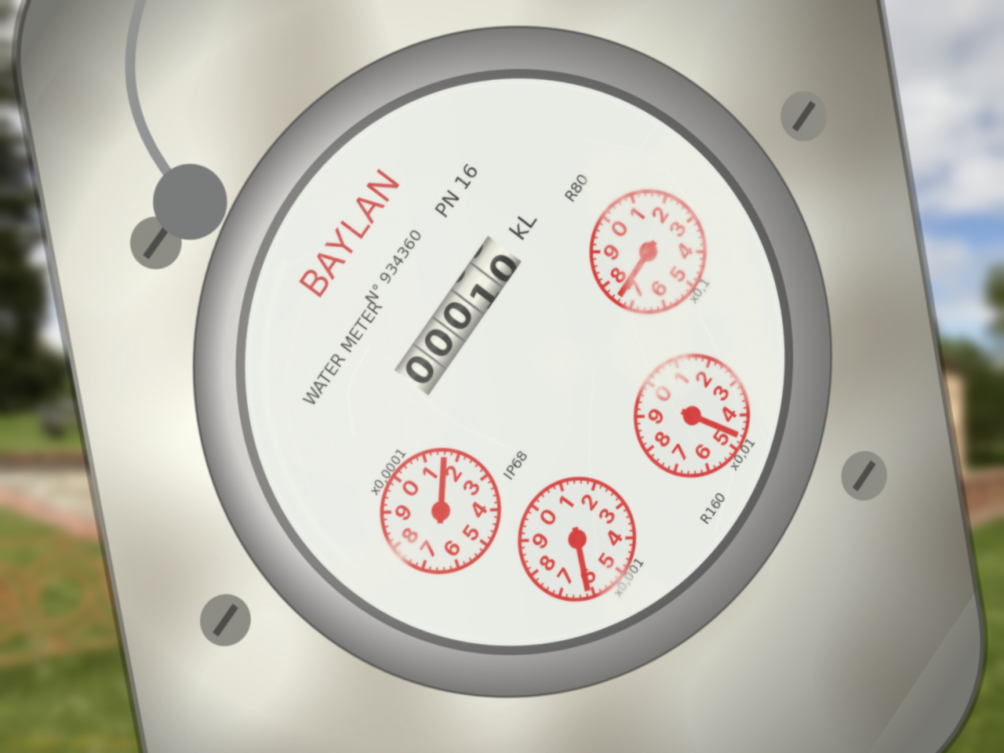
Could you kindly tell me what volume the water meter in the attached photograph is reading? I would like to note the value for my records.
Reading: 9.7461 kL
